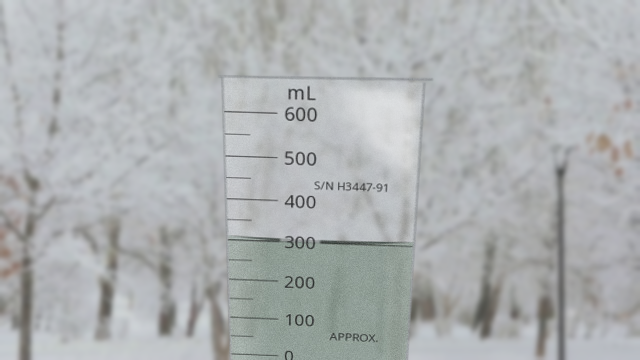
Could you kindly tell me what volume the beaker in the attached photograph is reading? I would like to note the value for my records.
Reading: 300 mL
